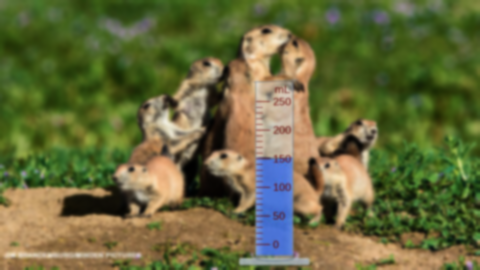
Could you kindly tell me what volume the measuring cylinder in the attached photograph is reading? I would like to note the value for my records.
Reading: 150 mL
